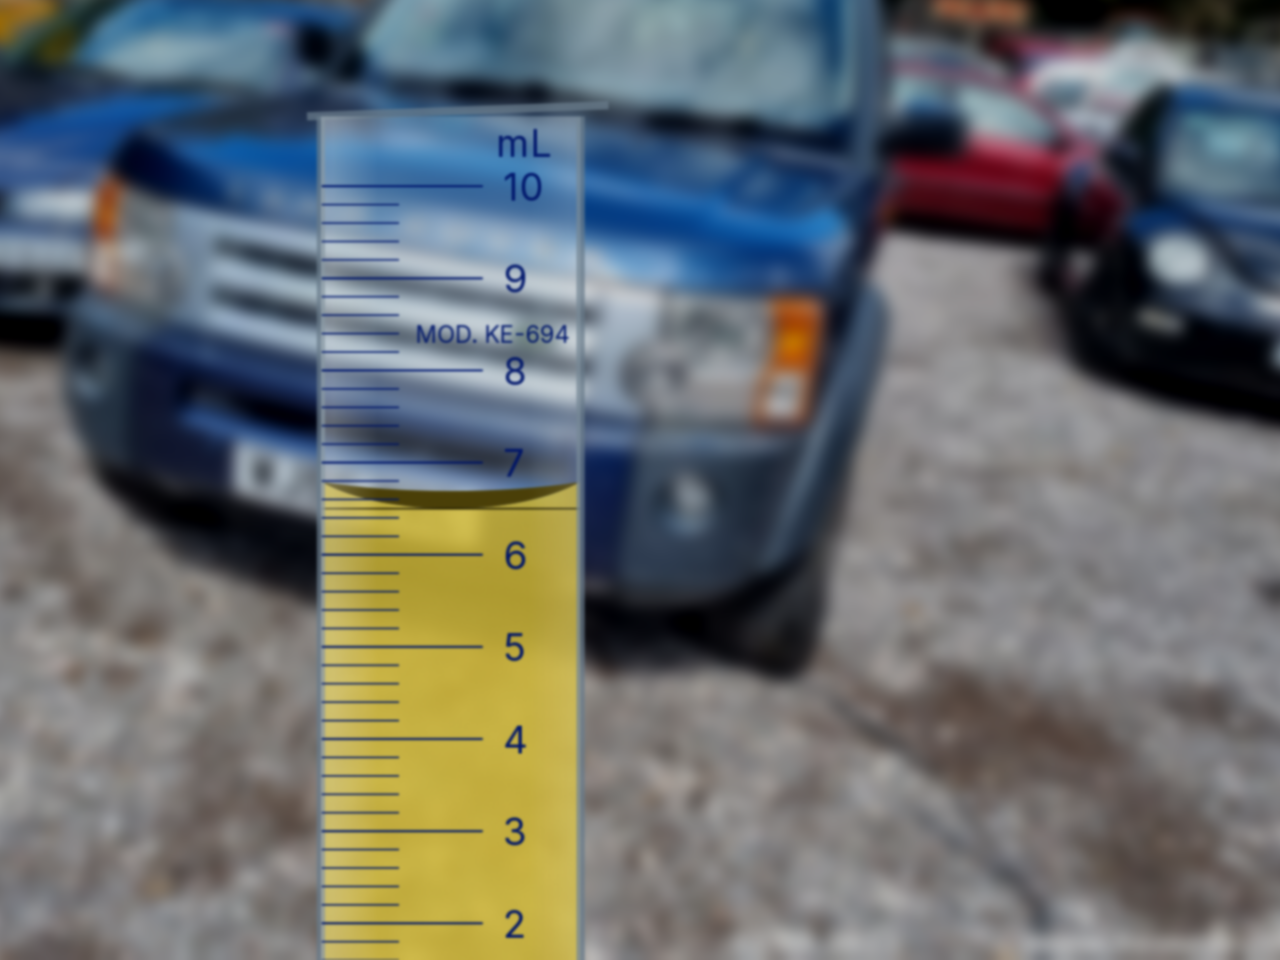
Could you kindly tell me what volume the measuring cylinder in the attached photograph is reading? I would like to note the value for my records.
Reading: 6.5 mL
